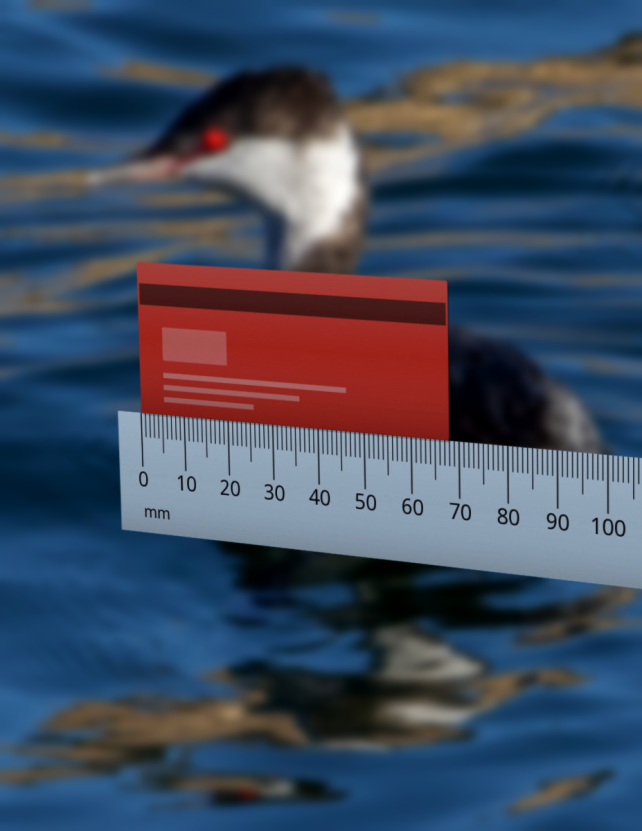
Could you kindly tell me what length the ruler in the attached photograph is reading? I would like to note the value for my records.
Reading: 68 mm
